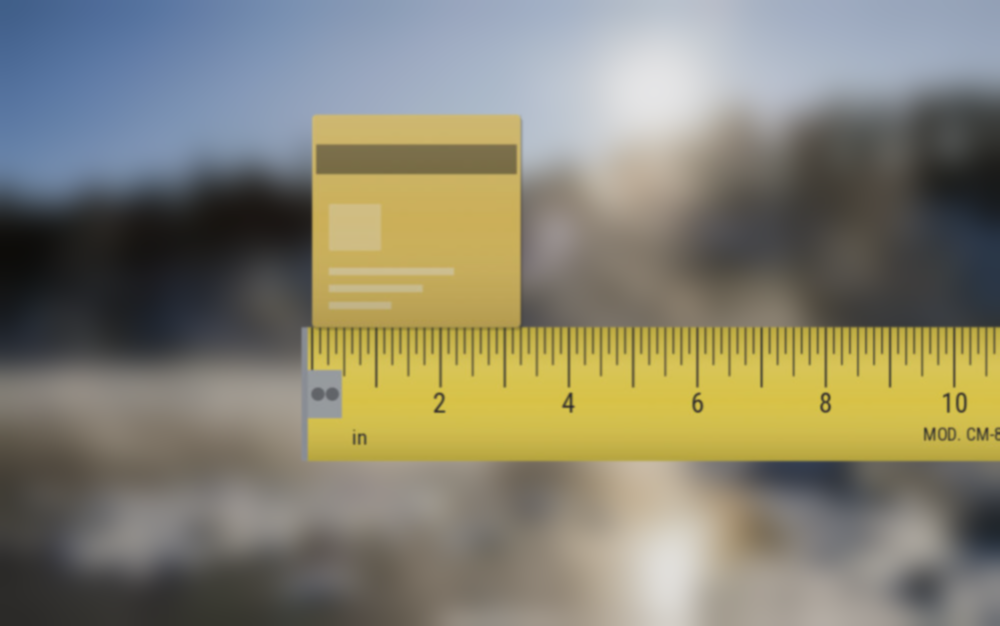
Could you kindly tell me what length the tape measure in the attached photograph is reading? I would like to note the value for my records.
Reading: 3.25 in
